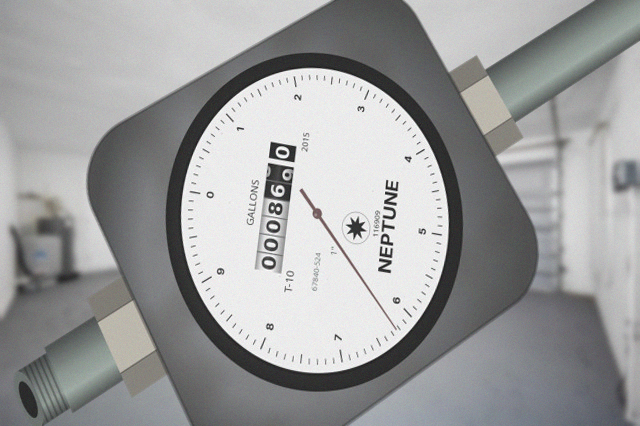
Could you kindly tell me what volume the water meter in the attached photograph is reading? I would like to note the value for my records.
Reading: 8686.2 gal
